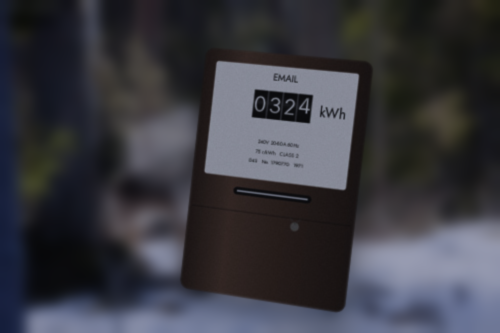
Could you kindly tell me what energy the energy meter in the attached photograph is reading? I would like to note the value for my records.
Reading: 324 kWh
